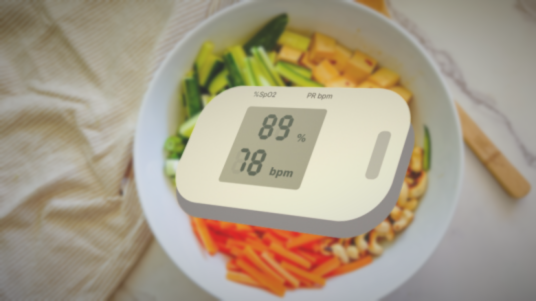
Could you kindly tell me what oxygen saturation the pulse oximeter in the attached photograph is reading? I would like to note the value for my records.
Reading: 89 %
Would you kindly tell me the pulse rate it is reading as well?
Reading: 78 bpm
